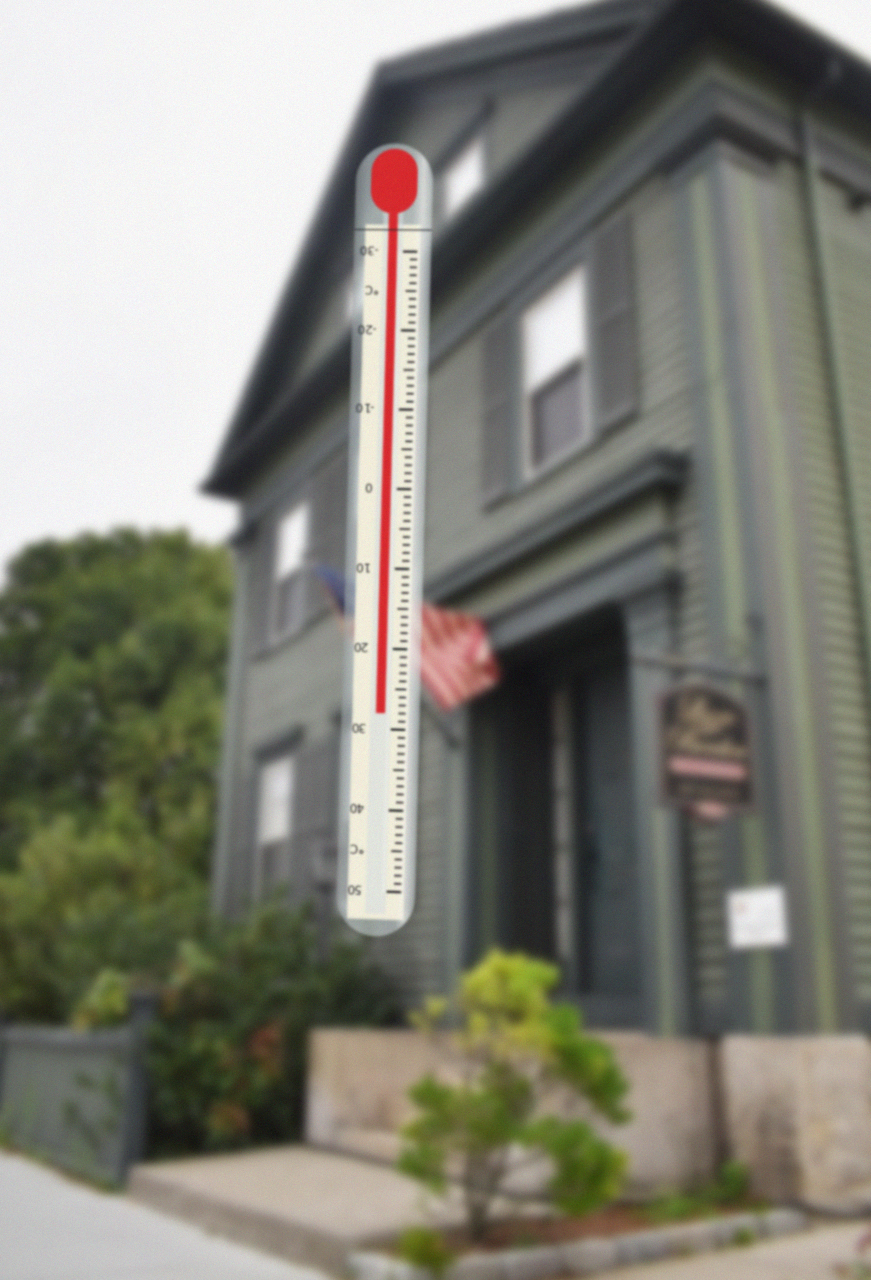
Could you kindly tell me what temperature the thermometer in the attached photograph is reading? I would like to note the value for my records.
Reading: 28 °C
